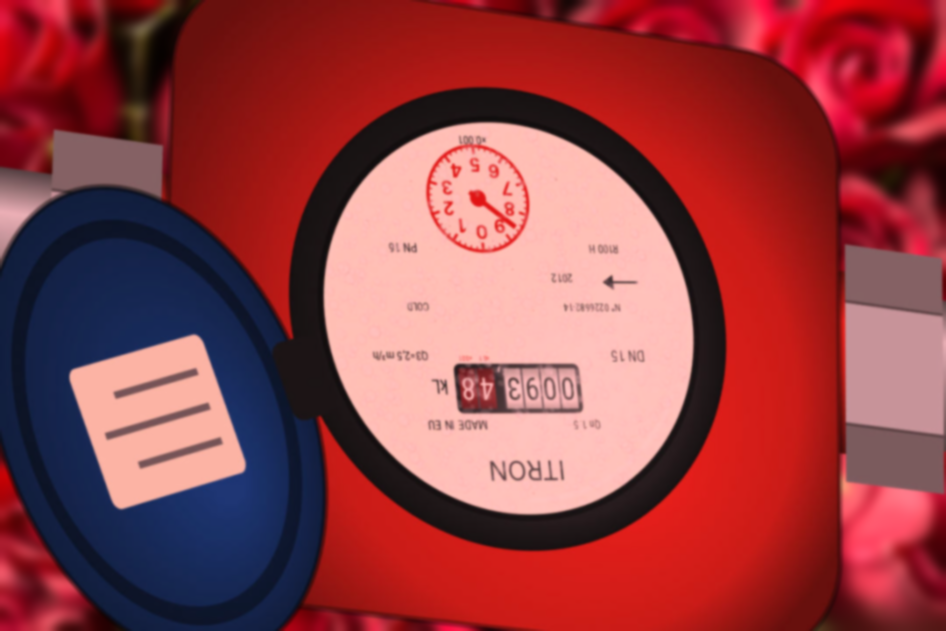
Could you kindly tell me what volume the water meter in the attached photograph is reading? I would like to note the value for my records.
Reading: 93.488 kL
